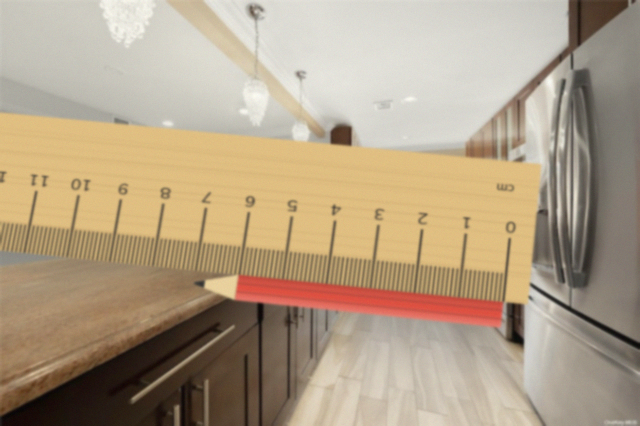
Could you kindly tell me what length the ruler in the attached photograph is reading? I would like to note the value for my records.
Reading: 7 cm
